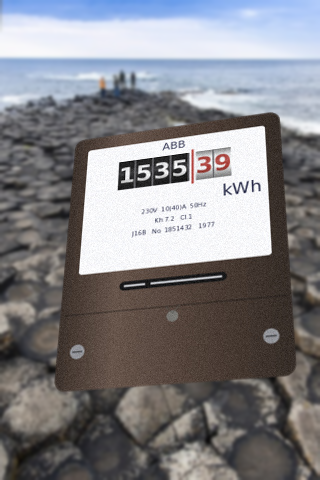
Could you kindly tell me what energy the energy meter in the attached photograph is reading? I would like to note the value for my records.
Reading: 1535.39 kWh
